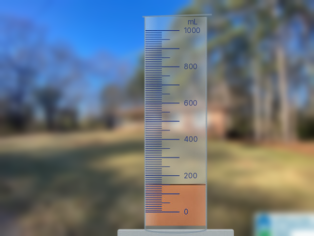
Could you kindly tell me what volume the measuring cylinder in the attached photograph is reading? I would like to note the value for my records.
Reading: 150 mL
